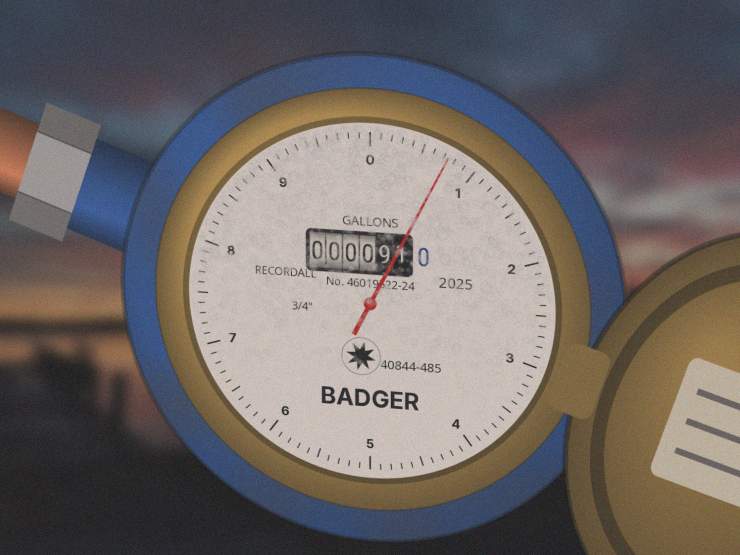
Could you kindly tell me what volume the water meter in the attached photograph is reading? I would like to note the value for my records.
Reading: 910.7 gal
